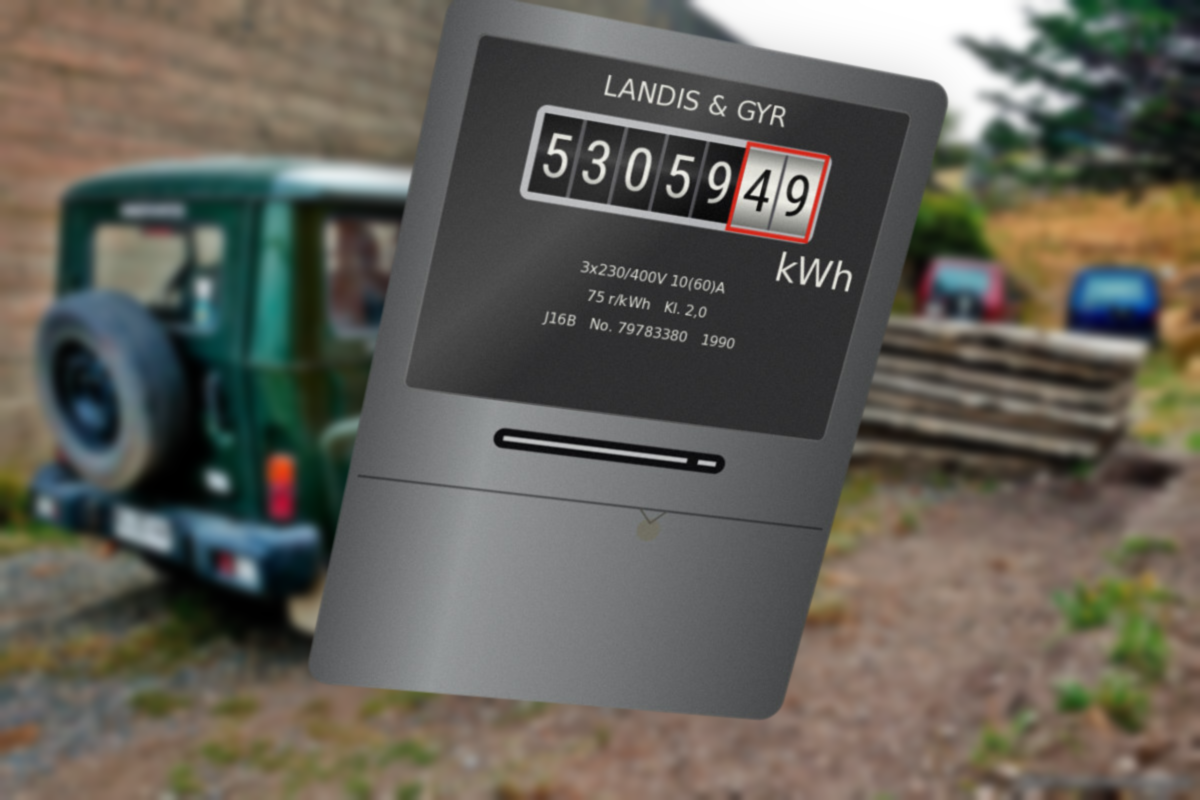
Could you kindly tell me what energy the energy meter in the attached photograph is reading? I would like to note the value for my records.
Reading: 53059.49 kWh
